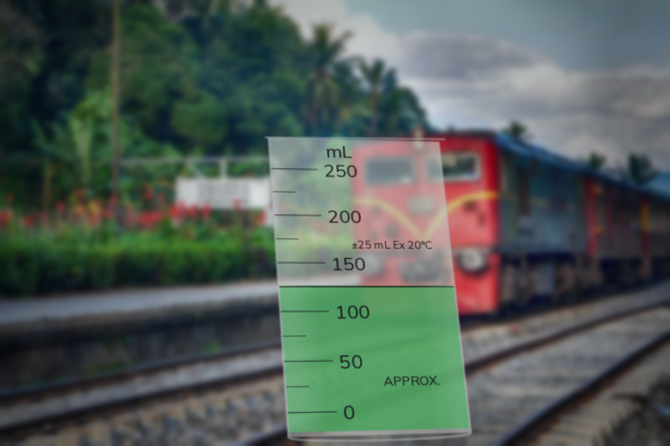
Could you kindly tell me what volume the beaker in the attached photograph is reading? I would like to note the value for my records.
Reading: 125 mL
